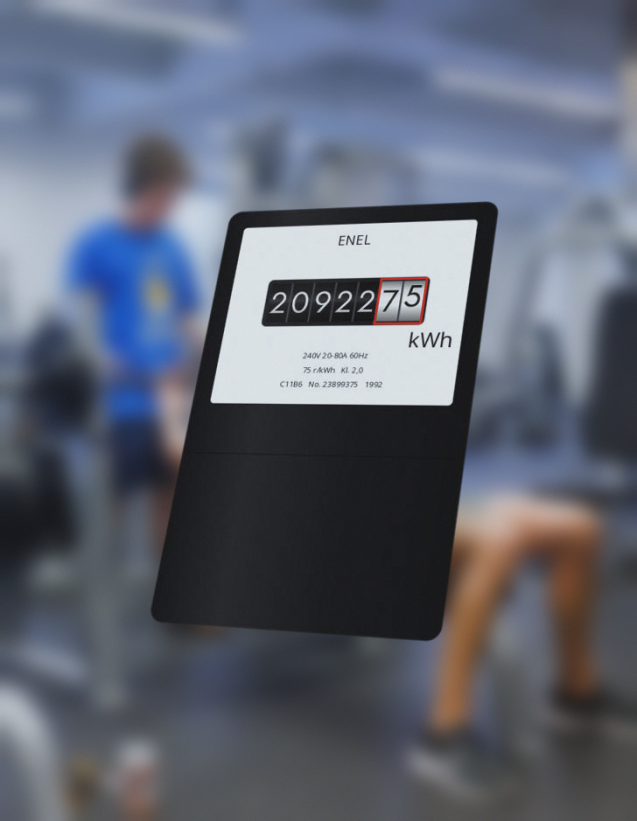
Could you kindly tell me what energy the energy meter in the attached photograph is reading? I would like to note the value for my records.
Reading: 20922.75 kWh
